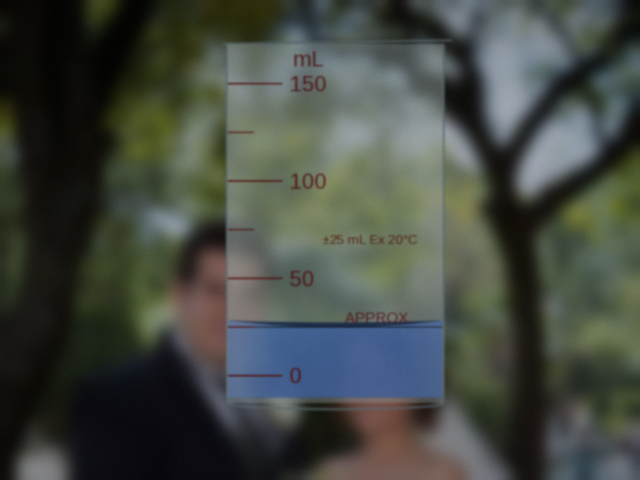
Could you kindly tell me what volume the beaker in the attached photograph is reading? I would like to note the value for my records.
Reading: 25 mL
